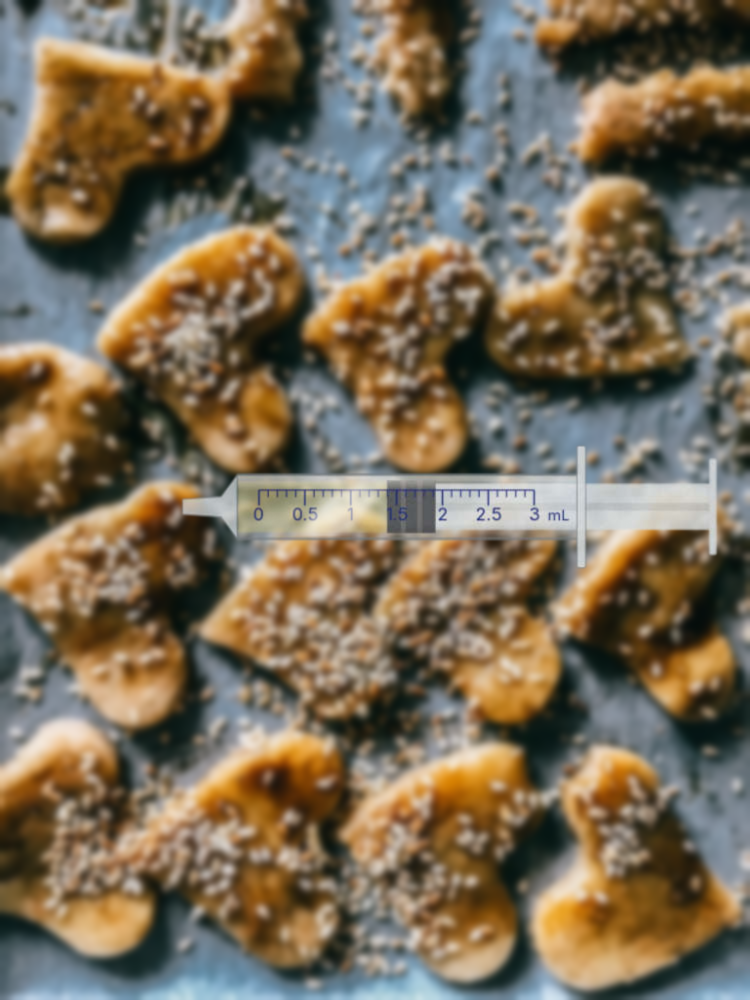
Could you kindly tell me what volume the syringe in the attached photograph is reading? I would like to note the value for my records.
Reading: 1.4 mL
